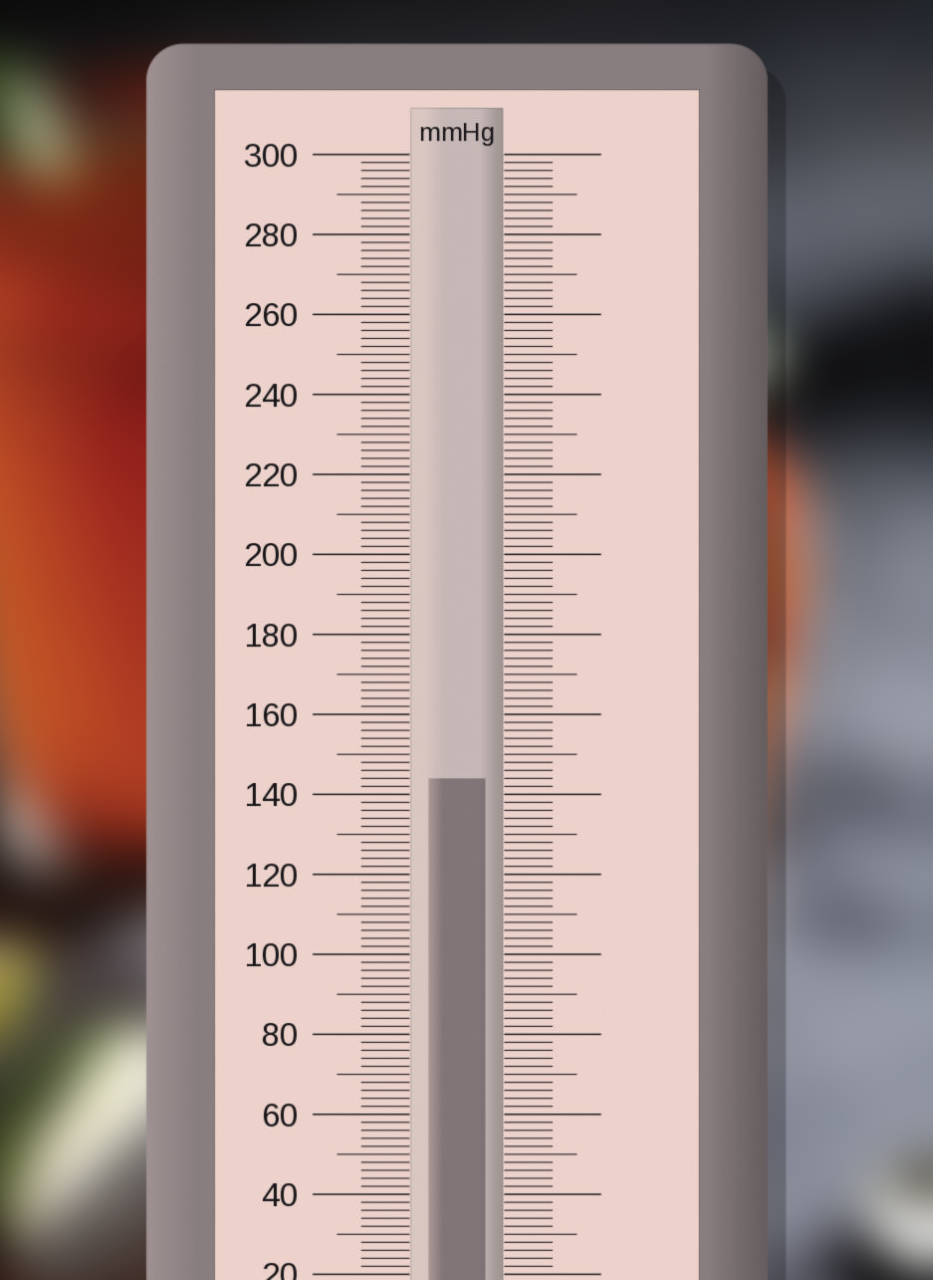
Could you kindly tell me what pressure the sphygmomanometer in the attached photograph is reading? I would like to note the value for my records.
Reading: 144 mmHg
